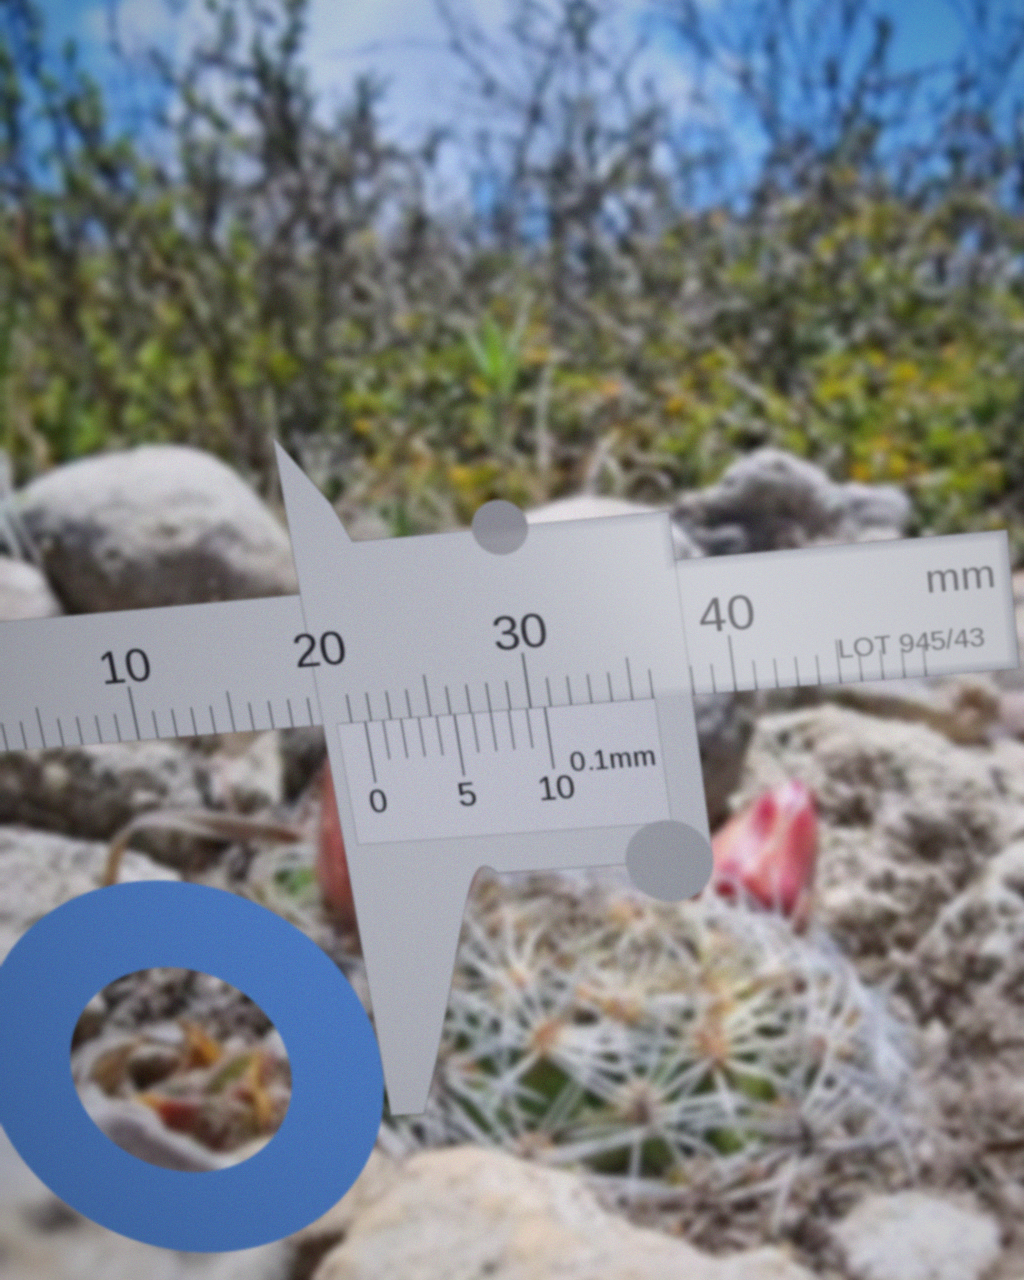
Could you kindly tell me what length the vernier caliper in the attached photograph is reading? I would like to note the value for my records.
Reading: 21.7 mm
